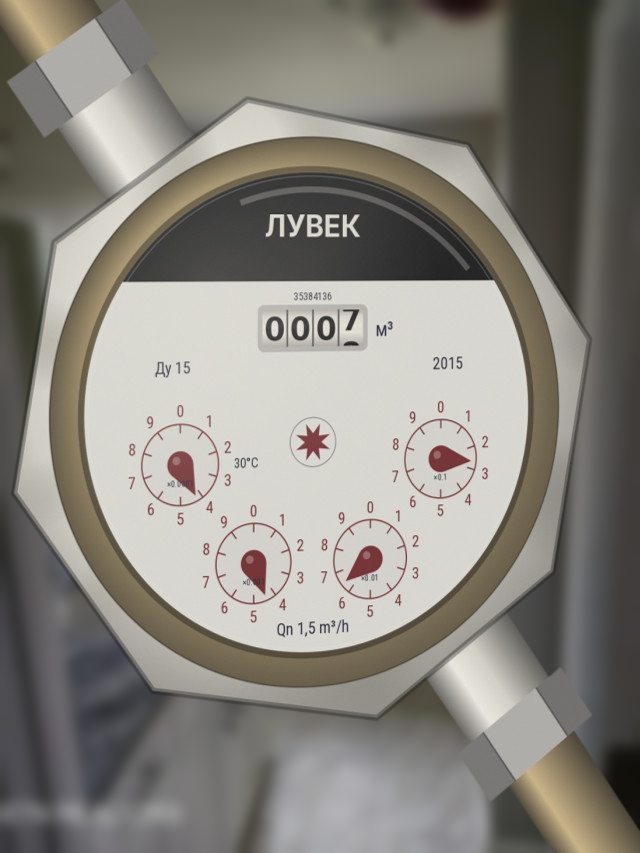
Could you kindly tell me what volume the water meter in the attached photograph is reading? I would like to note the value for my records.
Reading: 7.2644 m³
